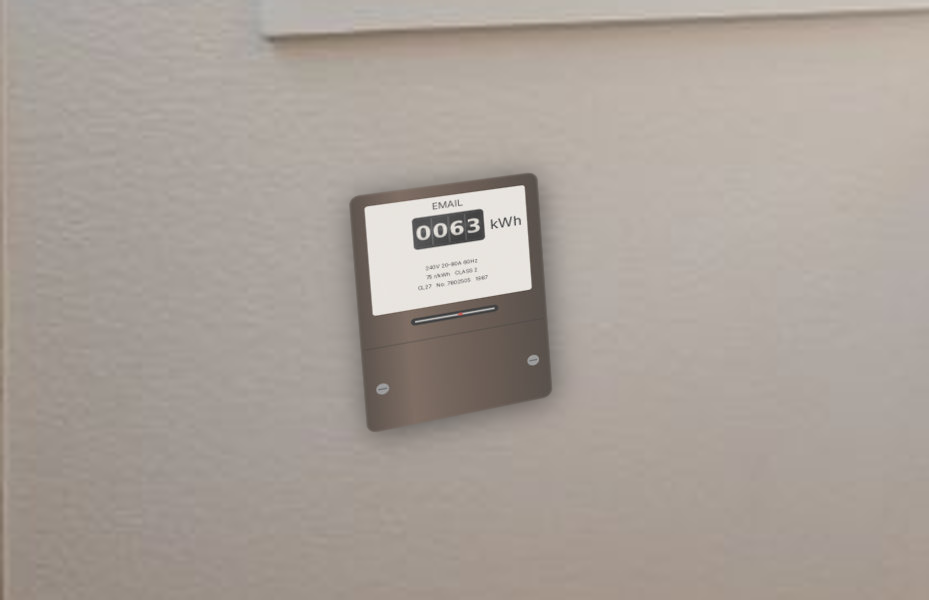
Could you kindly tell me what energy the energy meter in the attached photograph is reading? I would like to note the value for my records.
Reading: 63 kWh
